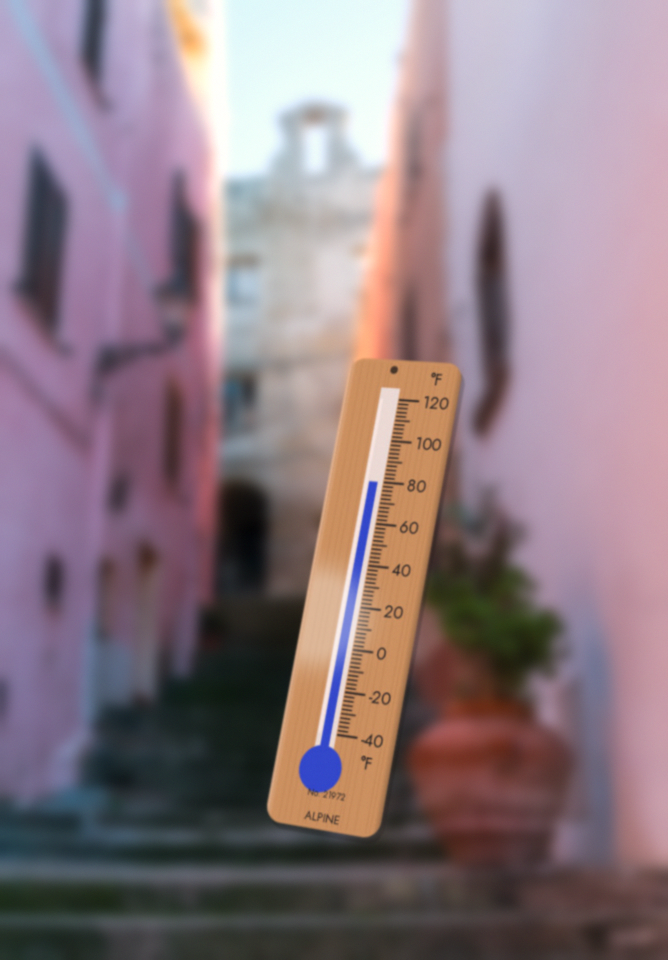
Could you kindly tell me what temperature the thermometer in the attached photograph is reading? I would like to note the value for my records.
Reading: 80 °F
